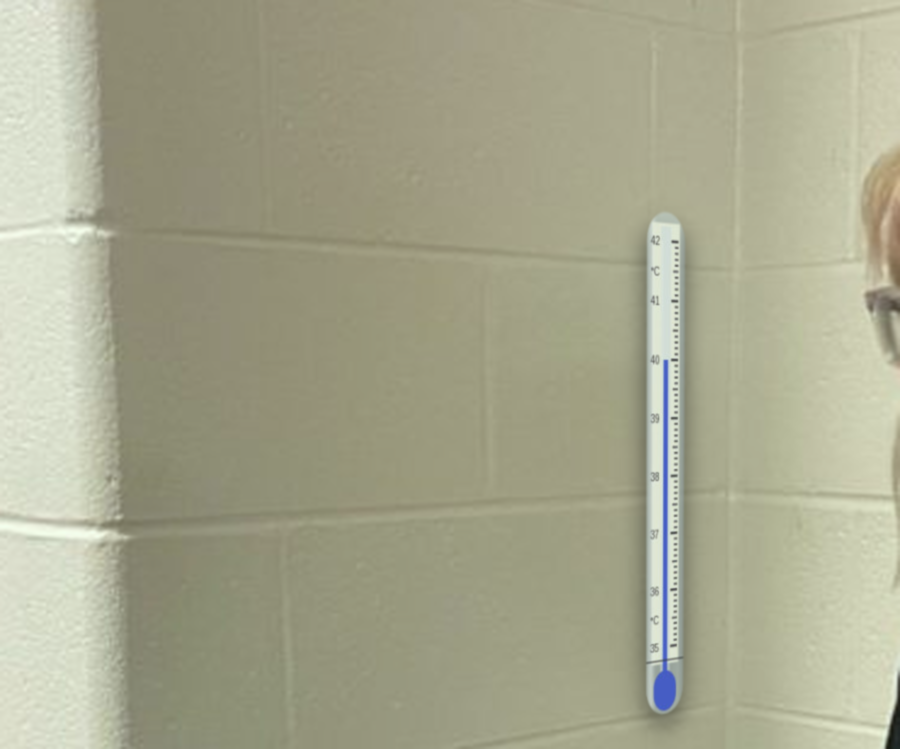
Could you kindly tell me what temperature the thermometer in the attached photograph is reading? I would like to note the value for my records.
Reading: 40 °C
